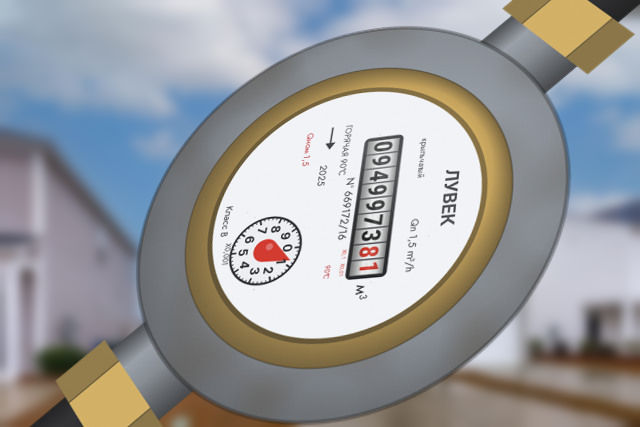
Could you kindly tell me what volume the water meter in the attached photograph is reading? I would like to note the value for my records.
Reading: 949973.810 m³
